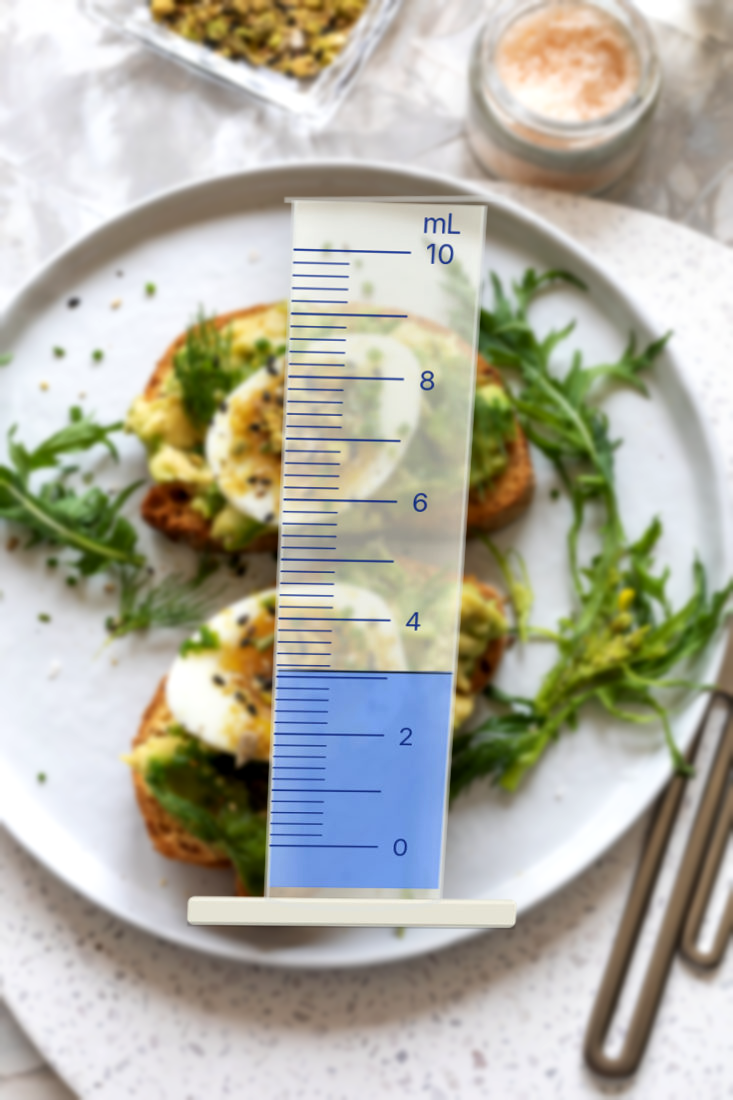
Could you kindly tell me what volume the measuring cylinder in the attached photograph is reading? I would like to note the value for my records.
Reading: 3.1 mL
